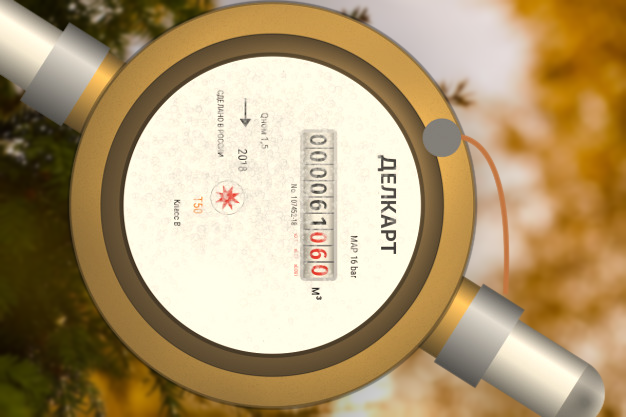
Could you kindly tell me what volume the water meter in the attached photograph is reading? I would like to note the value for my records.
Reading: 61.060 m³
